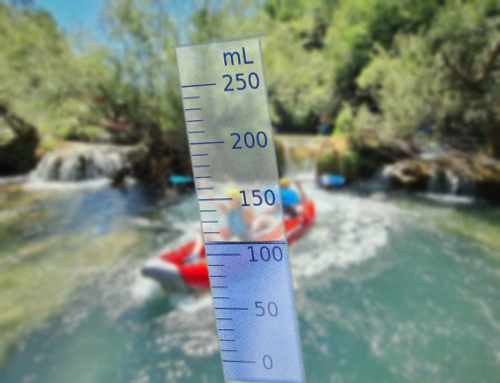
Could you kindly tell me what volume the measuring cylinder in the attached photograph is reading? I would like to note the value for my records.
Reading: 110 mL
